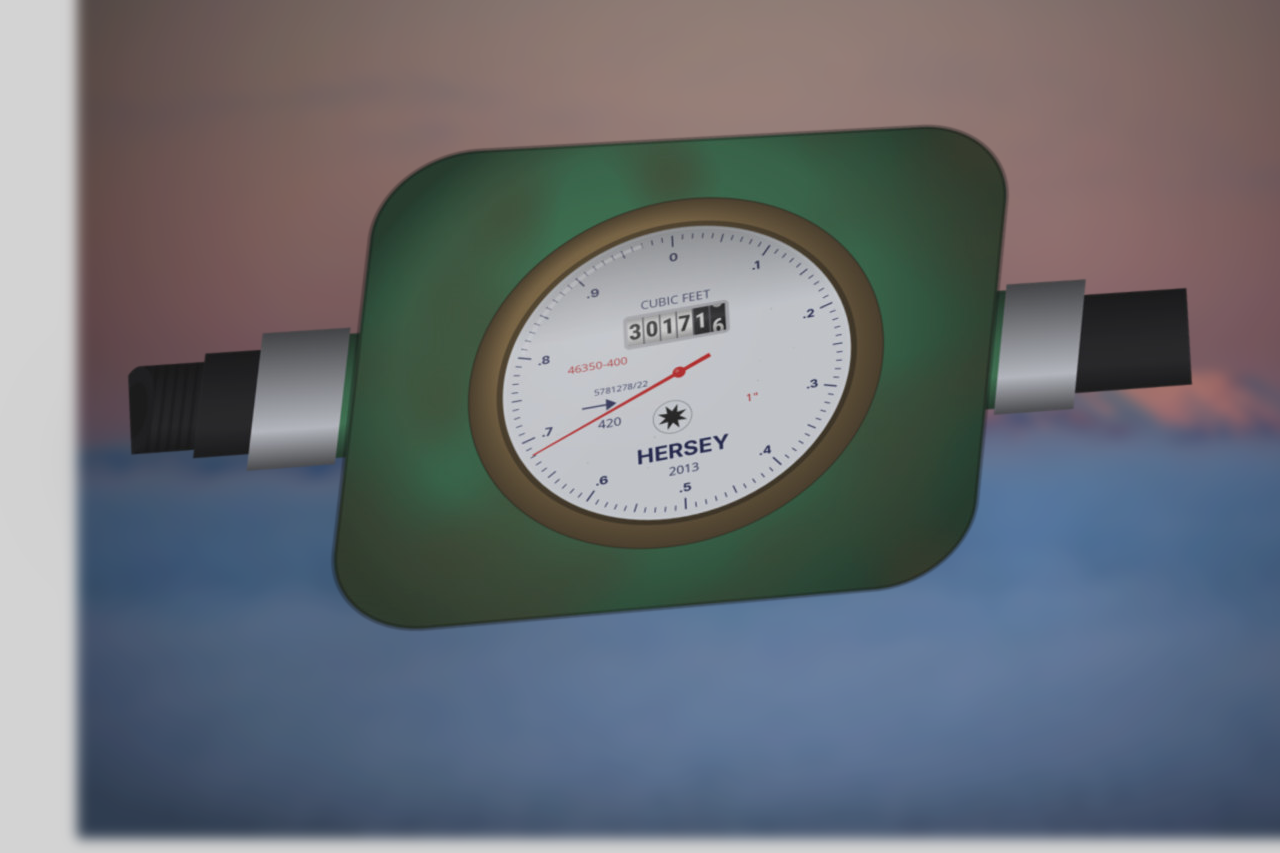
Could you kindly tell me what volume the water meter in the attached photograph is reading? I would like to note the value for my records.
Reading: 301715.68 ft³
